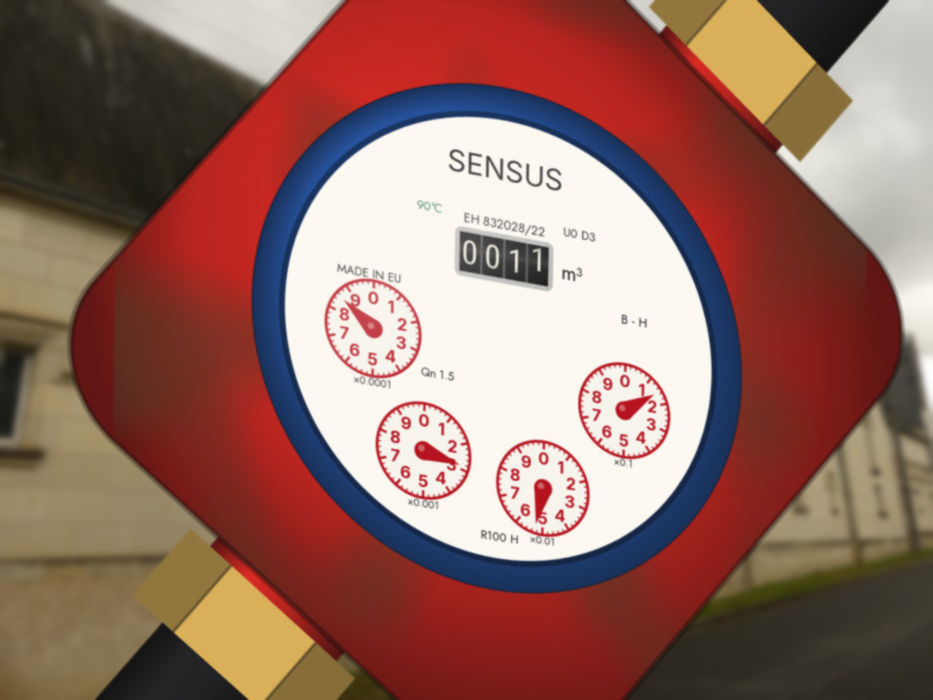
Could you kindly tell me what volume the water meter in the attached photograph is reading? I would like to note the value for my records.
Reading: 11.1528 m³
